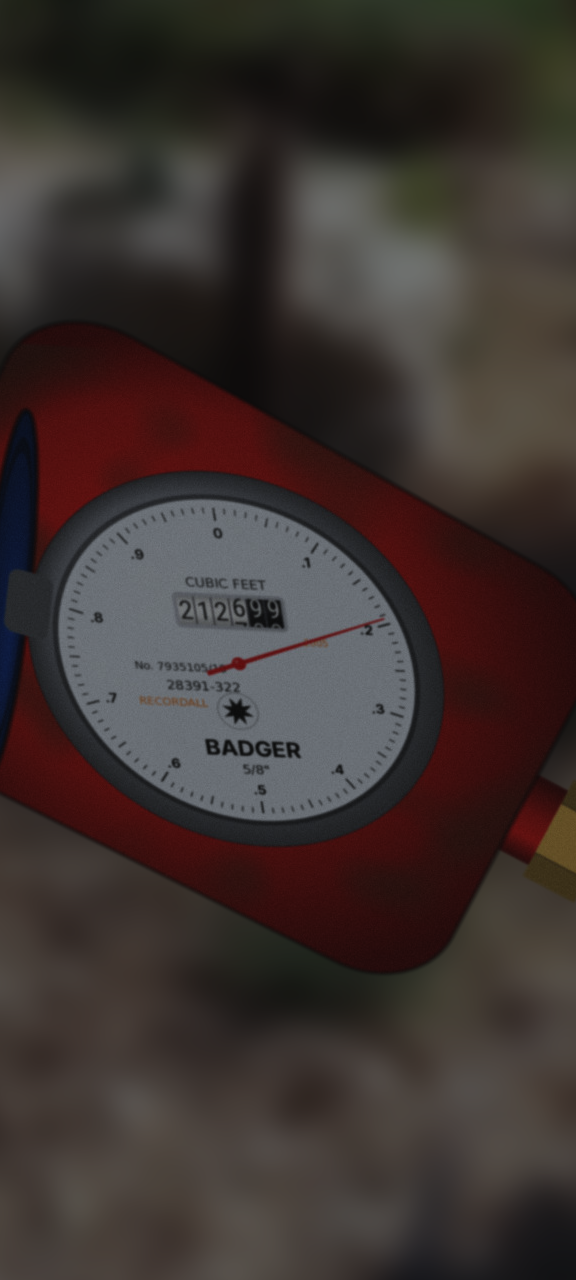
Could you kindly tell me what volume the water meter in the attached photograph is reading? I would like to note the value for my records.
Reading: 212699.19 ft³
